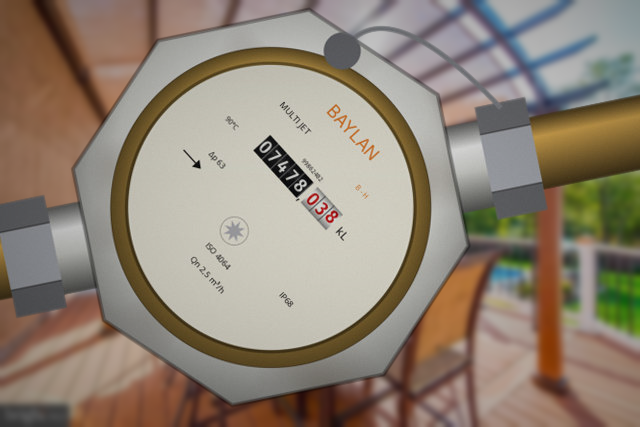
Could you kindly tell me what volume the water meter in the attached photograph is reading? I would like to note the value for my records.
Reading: 7478.038 kL
